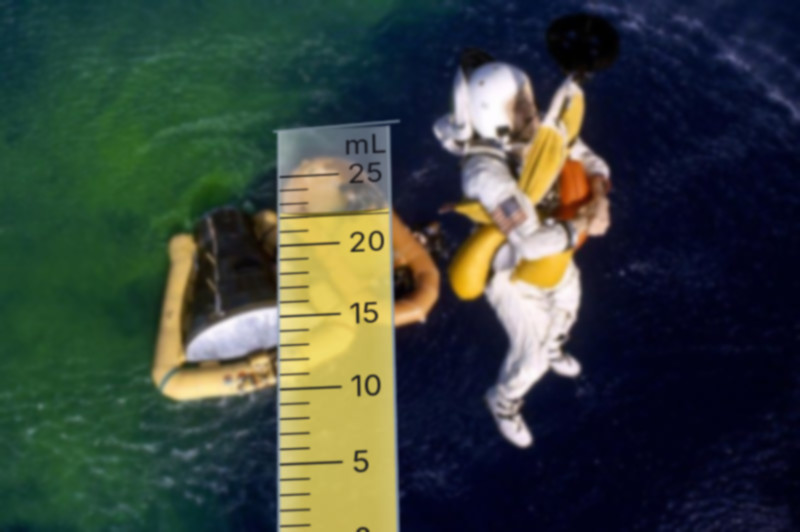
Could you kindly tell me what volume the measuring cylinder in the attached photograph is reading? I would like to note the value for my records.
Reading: 22 mL
